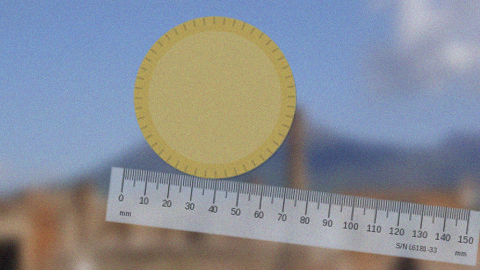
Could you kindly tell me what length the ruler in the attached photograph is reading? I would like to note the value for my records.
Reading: 70 mm
